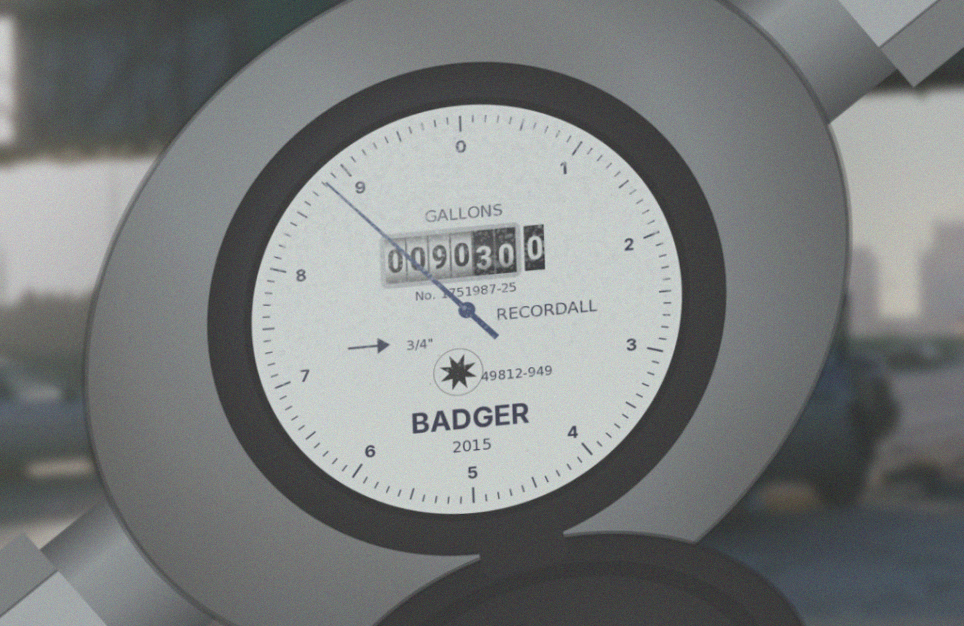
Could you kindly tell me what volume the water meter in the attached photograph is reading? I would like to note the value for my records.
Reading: 90298.8 gal
